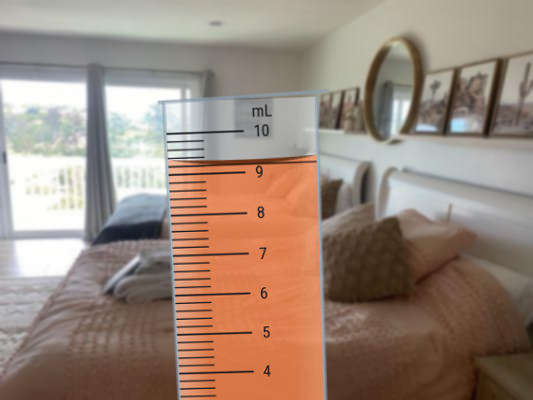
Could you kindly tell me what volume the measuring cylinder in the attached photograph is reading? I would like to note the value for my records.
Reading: 9.2 mL
